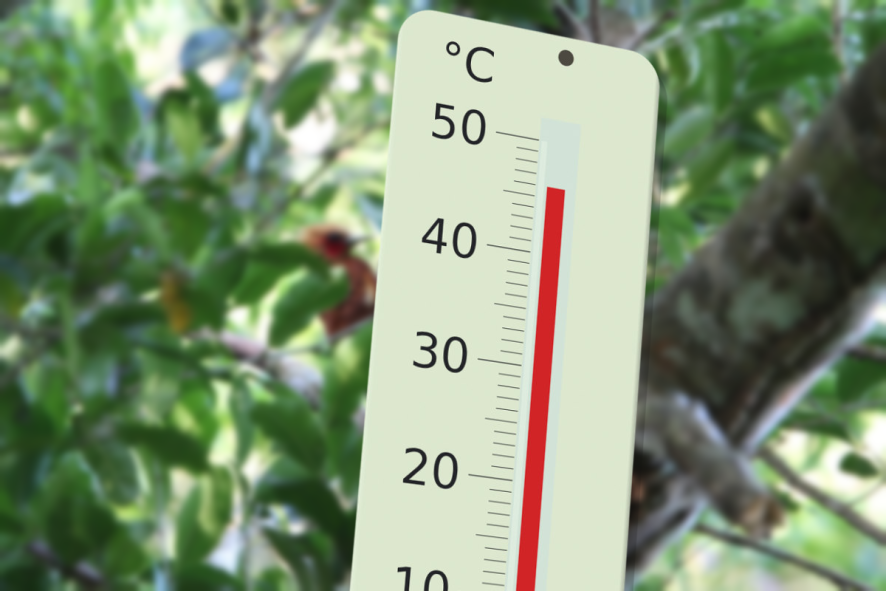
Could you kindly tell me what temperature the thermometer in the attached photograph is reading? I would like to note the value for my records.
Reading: 46 °C
